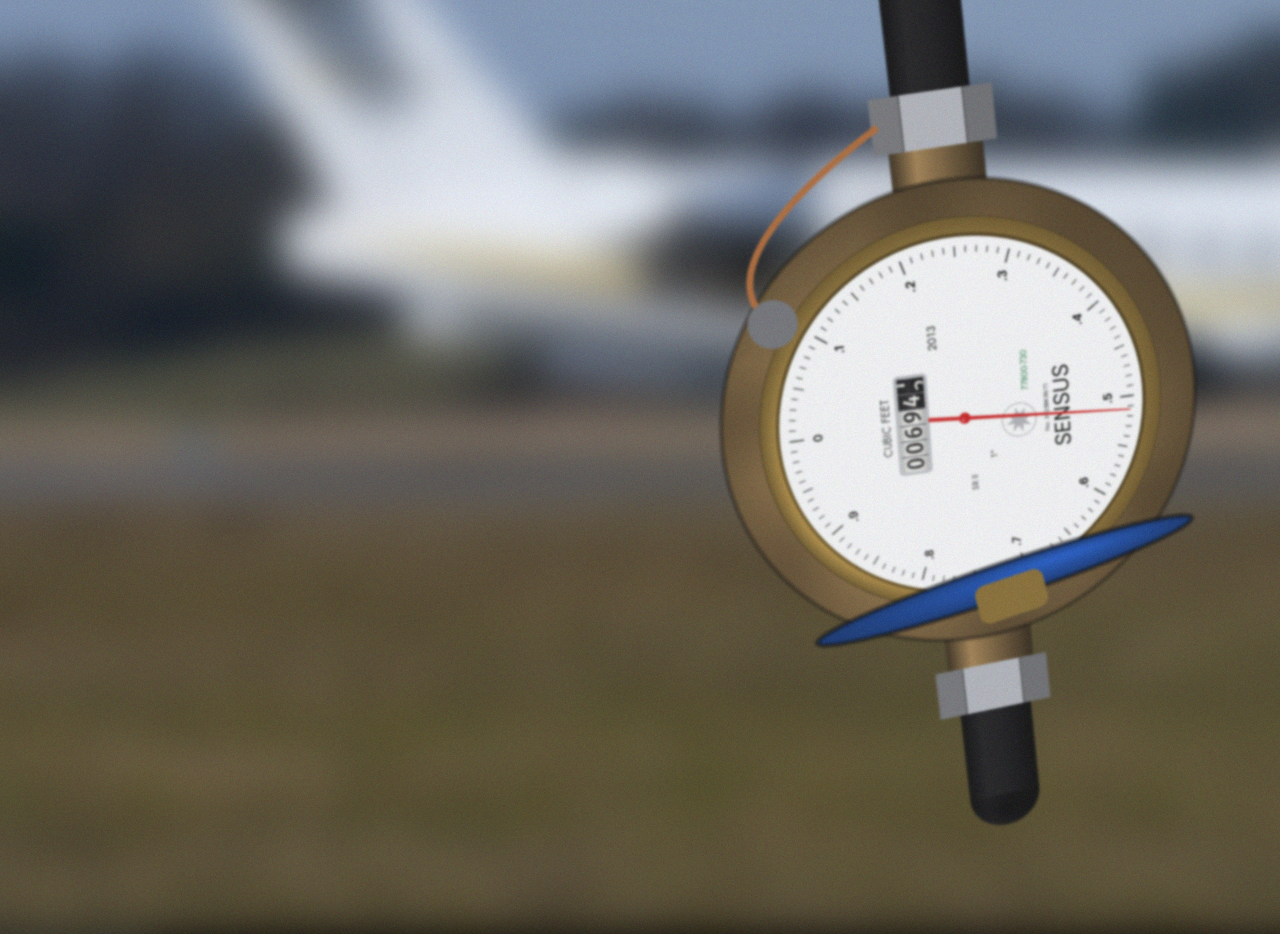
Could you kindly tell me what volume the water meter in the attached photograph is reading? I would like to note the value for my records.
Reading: 6941.51 ft³
